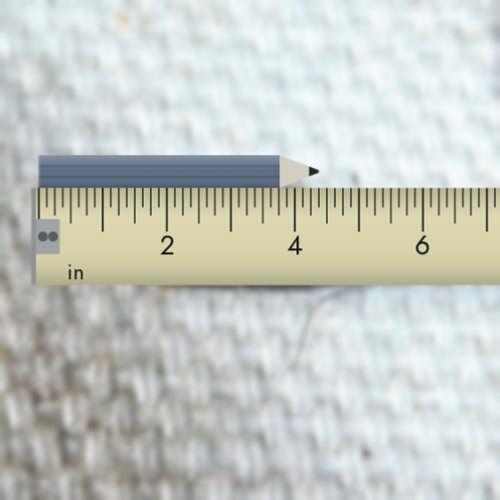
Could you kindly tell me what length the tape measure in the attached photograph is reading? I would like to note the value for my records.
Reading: 4.375 in
